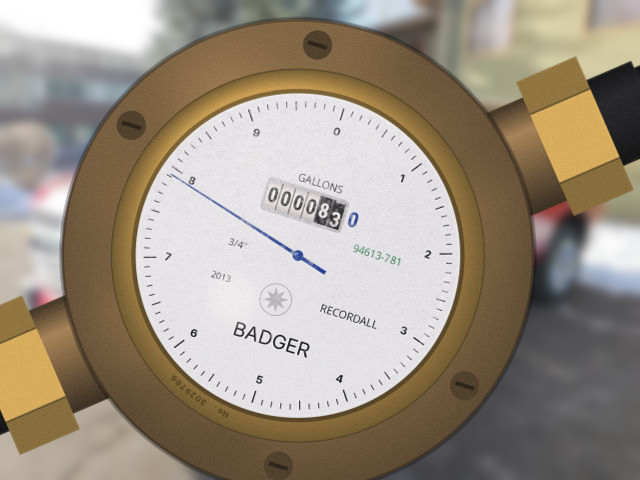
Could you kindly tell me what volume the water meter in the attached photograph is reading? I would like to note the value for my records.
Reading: 827.9 gal
